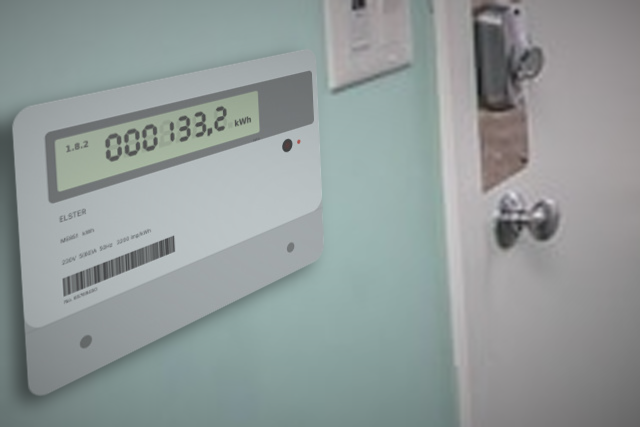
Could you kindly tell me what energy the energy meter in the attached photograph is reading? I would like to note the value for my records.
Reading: 133.2 kWh
